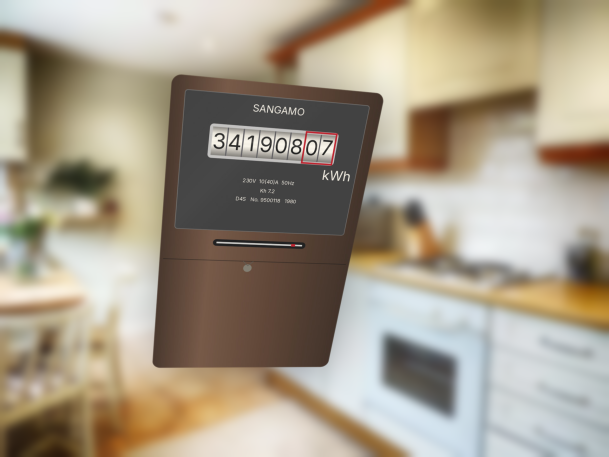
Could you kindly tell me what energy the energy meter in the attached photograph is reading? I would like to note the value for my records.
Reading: 341908.07 kWh
